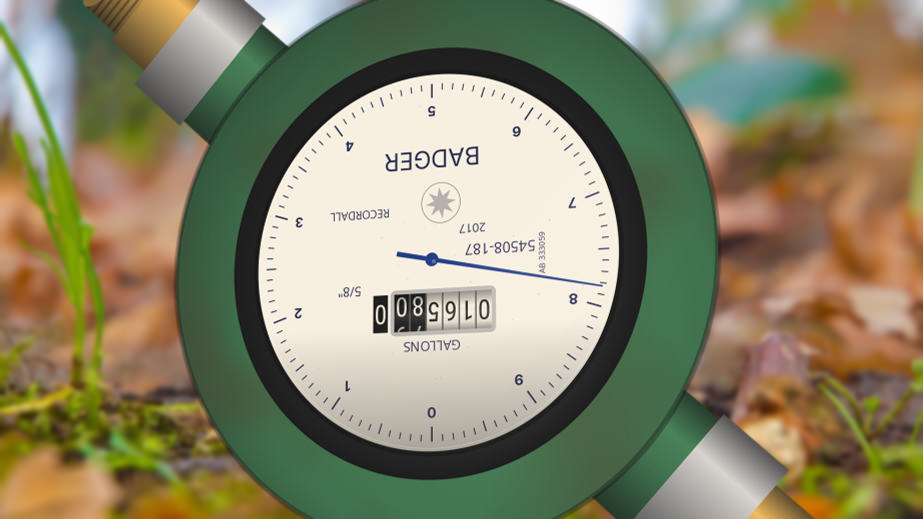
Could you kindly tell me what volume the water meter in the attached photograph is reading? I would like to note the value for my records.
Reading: 165797.8 gal
